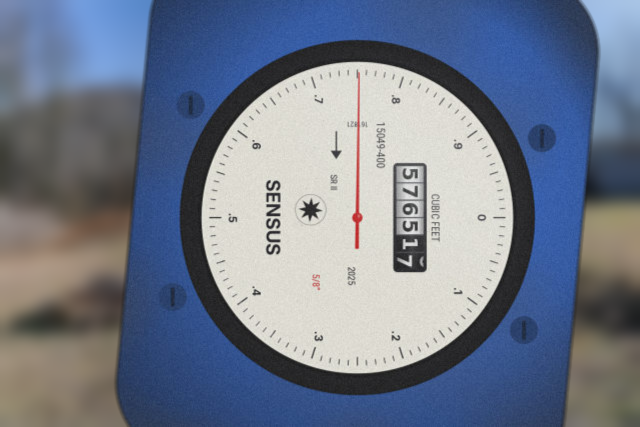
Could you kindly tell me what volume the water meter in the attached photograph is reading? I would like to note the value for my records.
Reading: 576516.75 ft³
